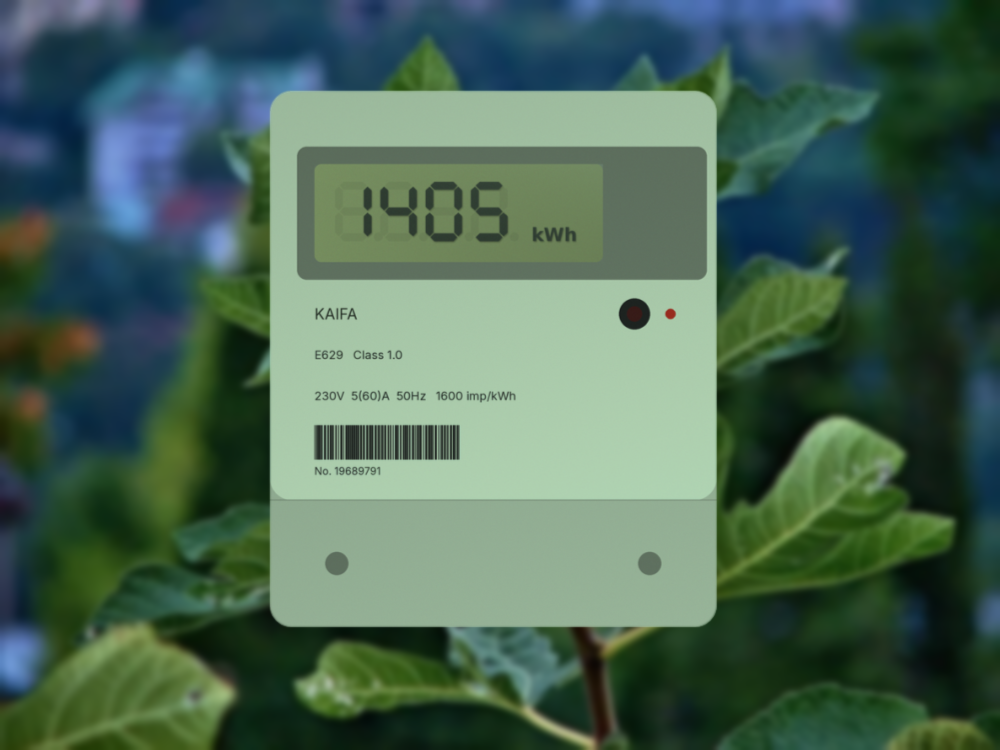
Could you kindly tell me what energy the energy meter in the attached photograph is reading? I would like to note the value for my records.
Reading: 1405 kWh
